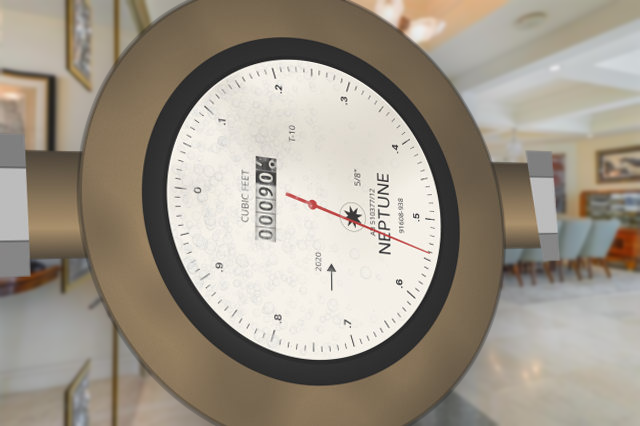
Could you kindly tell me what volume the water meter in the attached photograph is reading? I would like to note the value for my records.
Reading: 907.54 ft³
